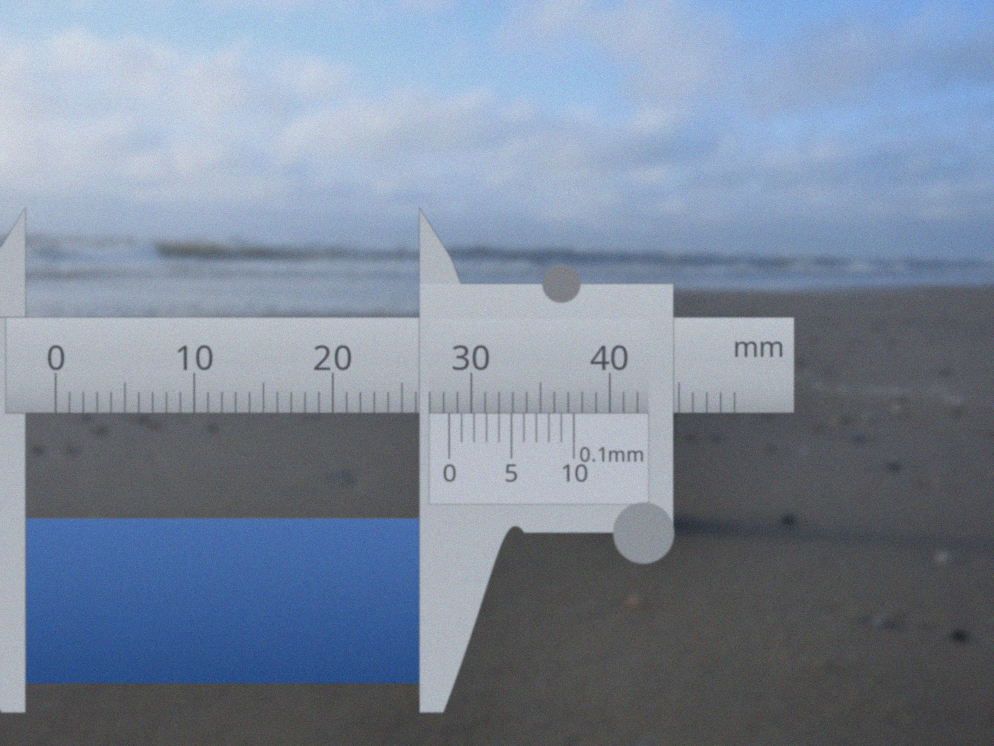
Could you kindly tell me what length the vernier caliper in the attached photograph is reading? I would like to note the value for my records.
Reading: 28.4 mm
